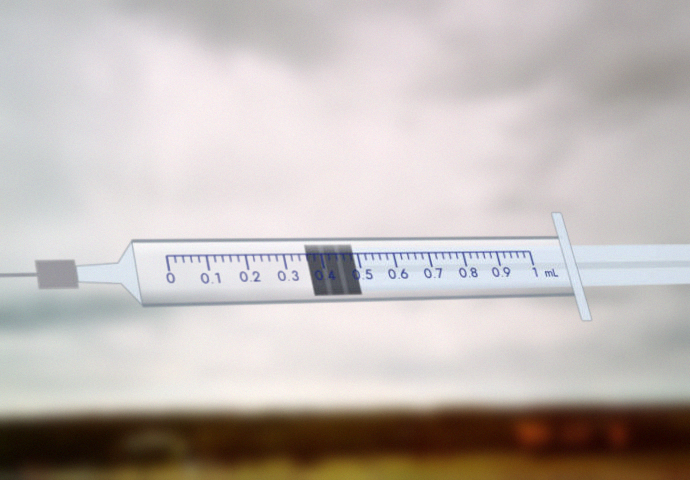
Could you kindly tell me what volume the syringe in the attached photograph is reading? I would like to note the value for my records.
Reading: 0.36 mL
